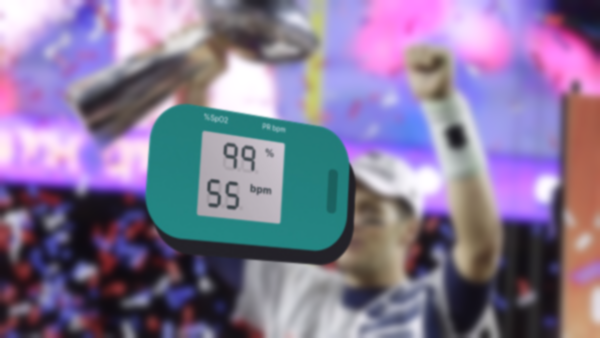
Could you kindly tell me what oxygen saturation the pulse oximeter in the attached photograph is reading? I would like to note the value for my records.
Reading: 99 %
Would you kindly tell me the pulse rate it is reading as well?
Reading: 55 bpm
